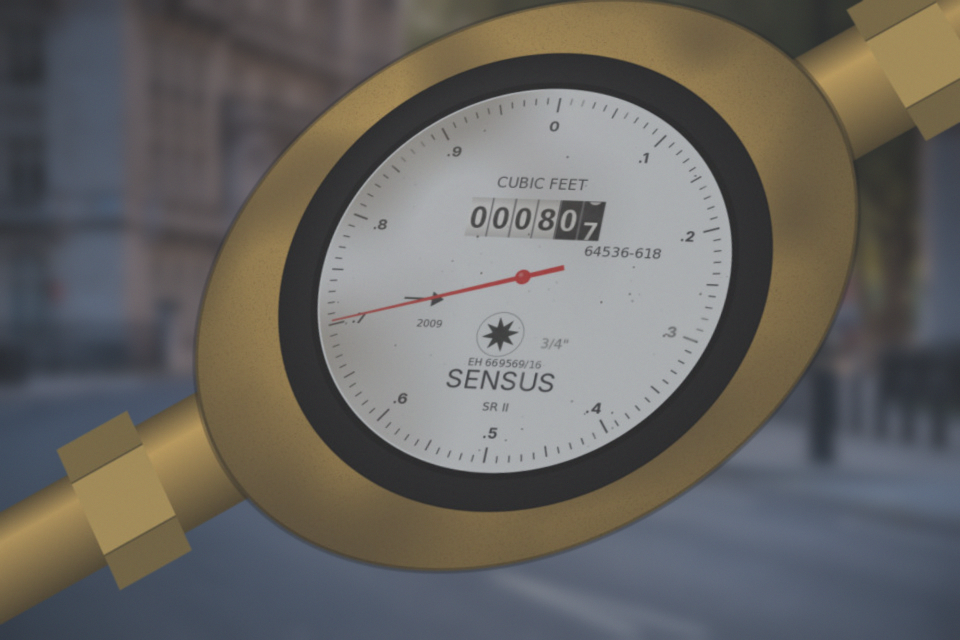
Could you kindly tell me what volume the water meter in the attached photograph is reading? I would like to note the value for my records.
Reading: 806.70 ft³
